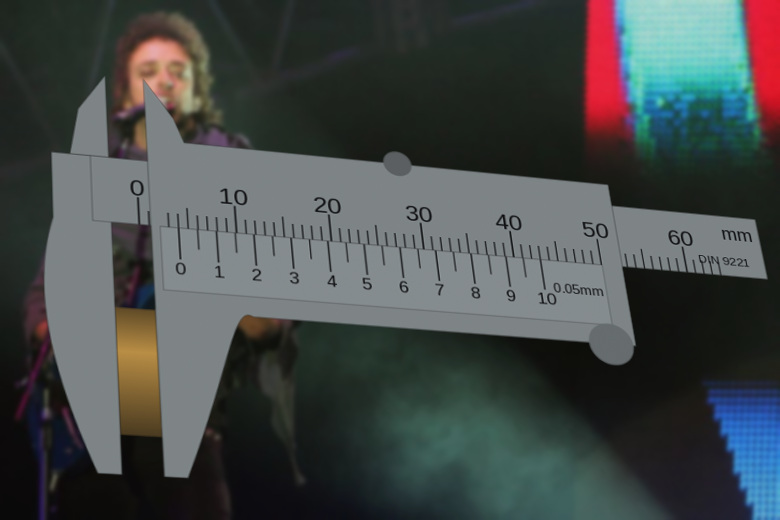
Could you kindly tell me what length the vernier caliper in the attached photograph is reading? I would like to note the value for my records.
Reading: 4.0 mm
